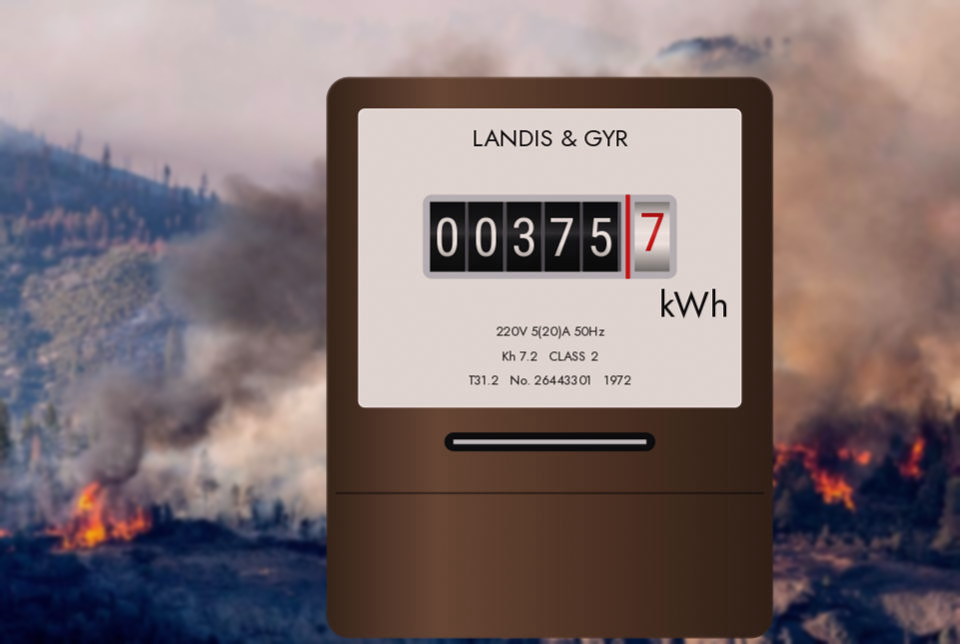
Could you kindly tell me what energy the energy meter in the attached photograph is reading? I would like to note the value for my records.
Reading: 375.7 kWh
